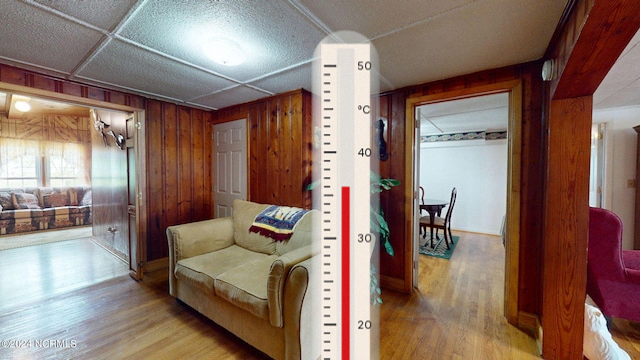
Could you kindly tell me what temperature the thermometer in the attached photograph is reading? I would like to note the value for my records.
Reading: 36 °C
